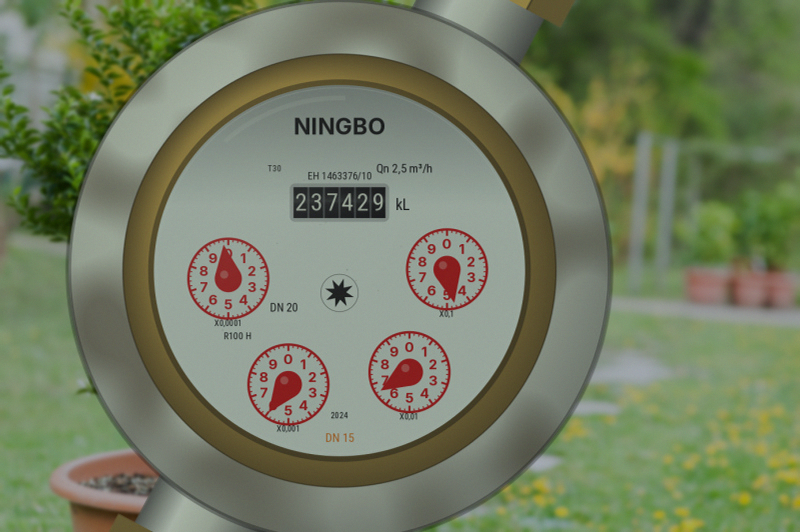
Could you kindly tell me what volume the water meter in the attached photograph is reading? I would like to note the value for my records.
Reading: 237429.4659 kL
